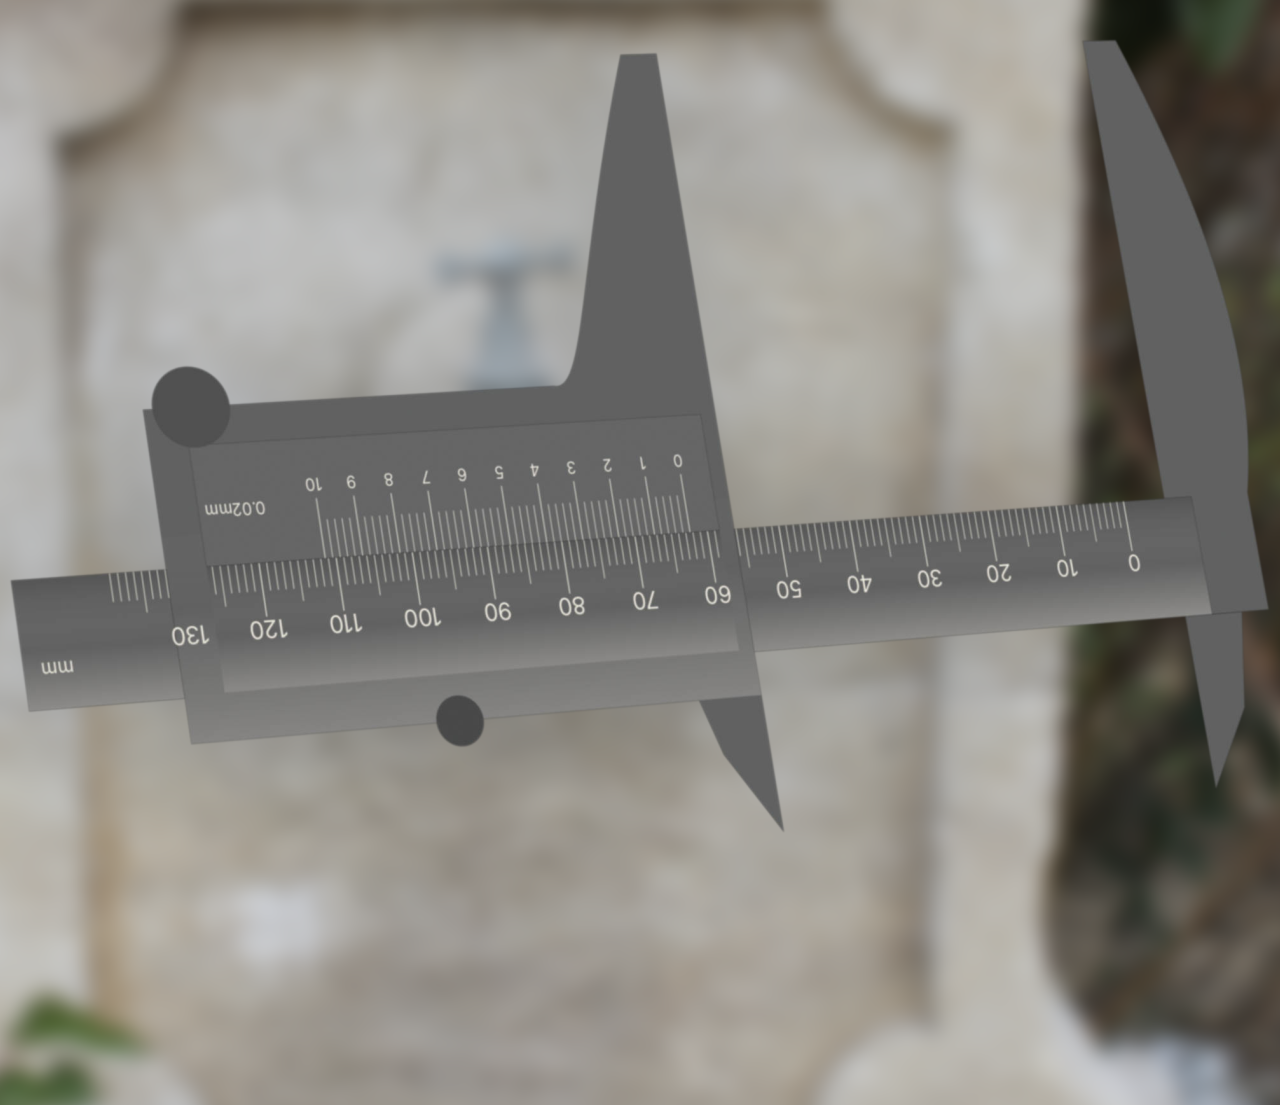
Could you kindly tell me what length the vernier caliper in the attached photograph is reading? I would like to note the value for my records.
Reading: 62.4 mm
